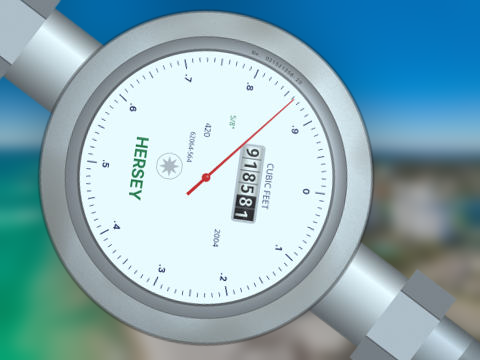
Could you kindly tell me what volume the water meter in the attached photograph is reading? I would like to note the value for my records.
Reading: 918580.86 ft³
